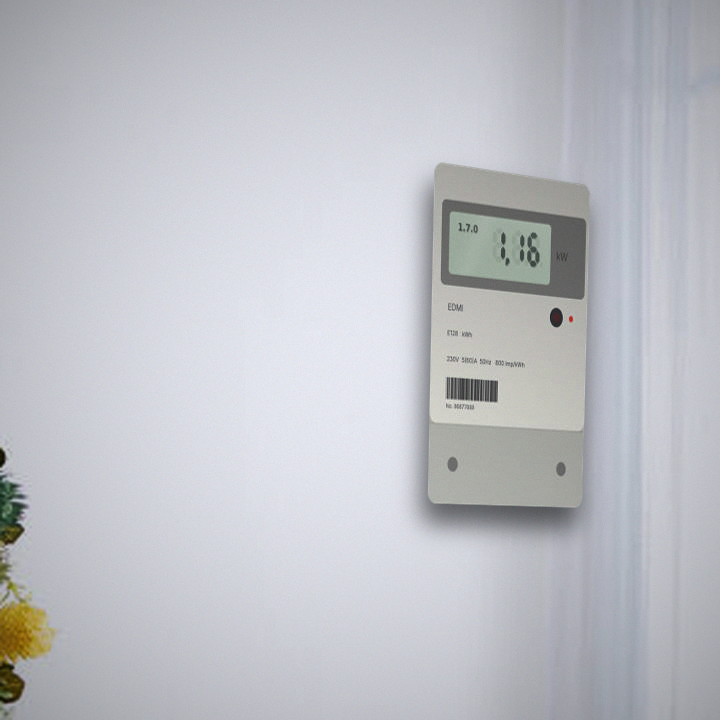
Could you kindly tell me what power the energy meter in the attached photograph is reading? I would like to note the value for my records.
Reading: 1.16 kW
